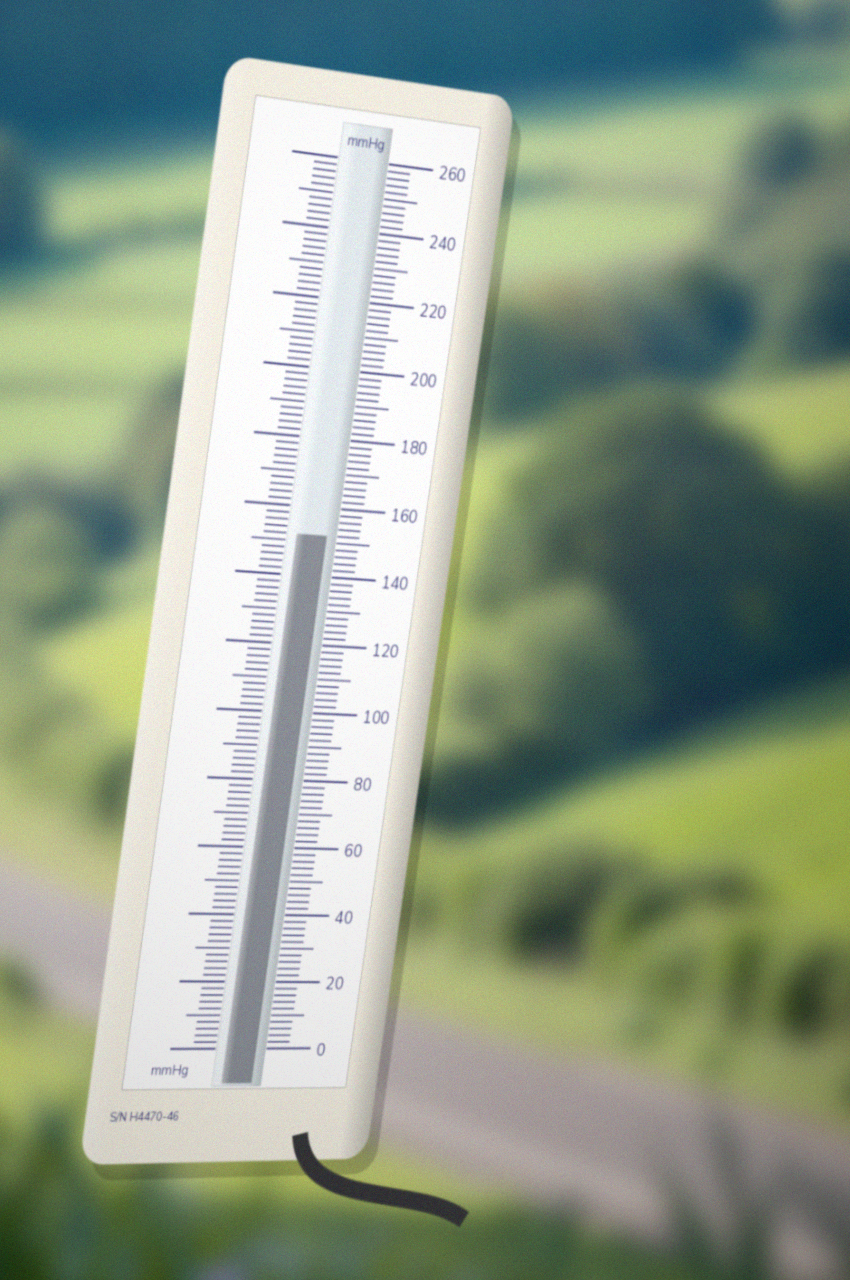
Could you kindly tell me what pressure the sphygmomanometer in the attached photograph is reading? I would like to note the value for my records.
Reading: 152 mmHg
